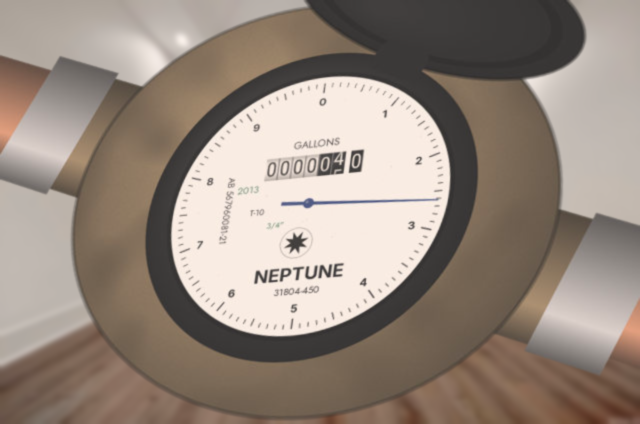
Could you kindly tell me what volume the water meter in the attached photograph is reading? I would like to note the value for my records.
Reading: 42.6 gal
